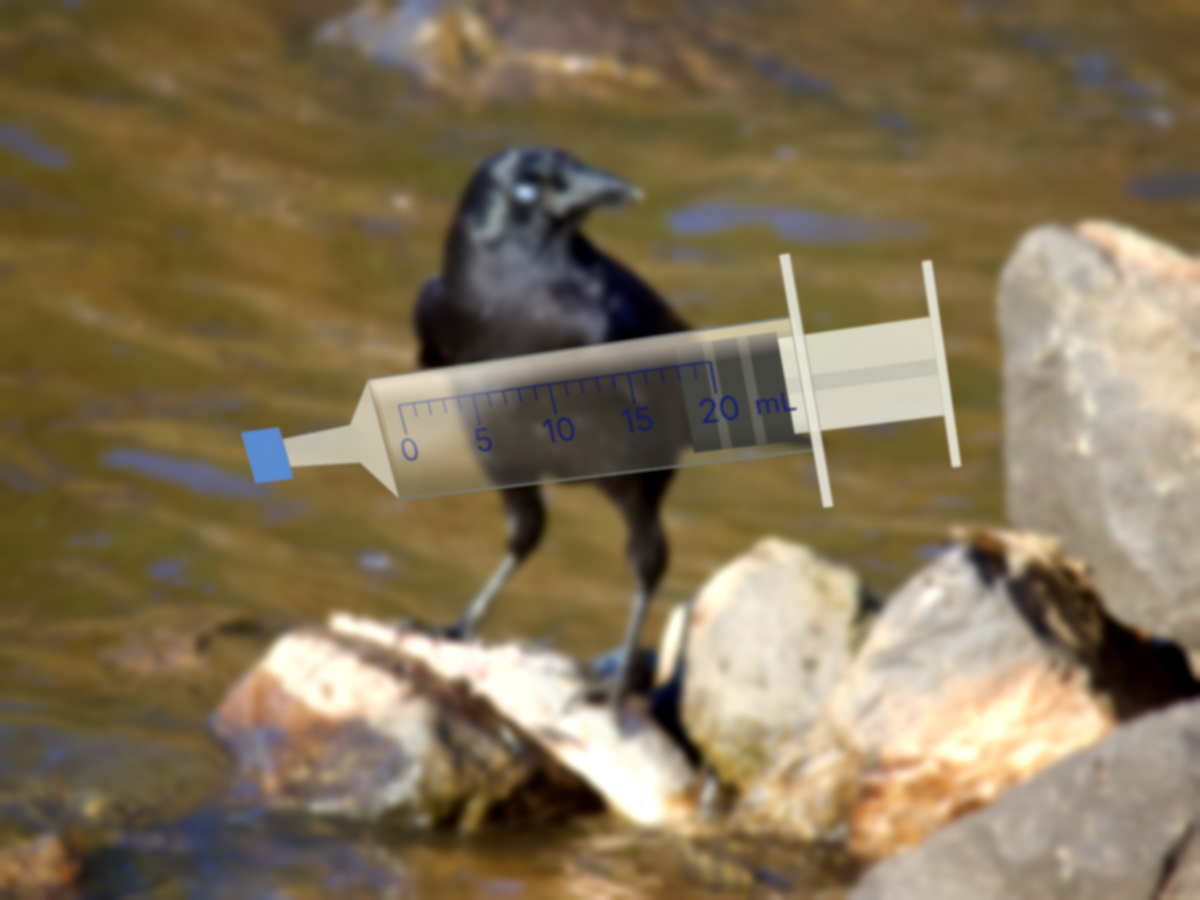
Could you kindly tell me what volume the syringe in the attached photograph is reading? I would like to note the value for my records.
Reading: 18 mL
